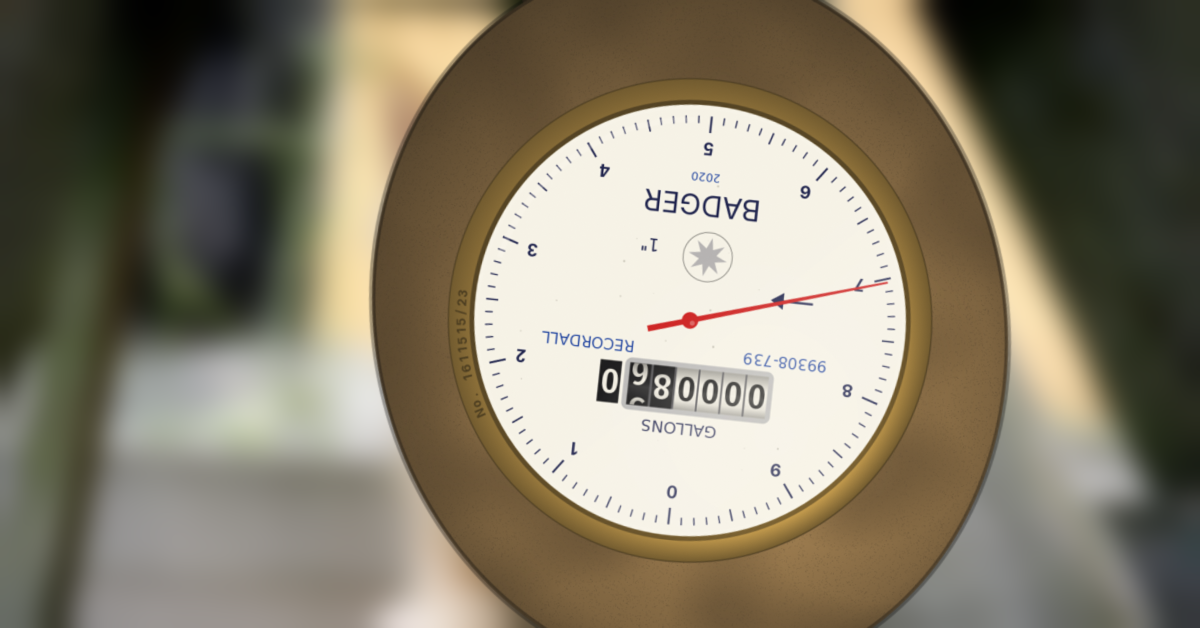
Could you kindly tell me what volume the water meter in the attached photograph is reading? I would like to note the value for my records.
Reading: 857.0 gal
